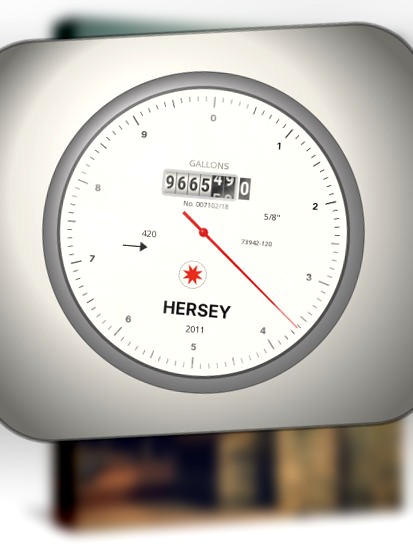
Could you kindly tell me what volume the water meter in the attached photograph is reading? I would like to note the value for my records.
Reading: 9665493.6 gal
